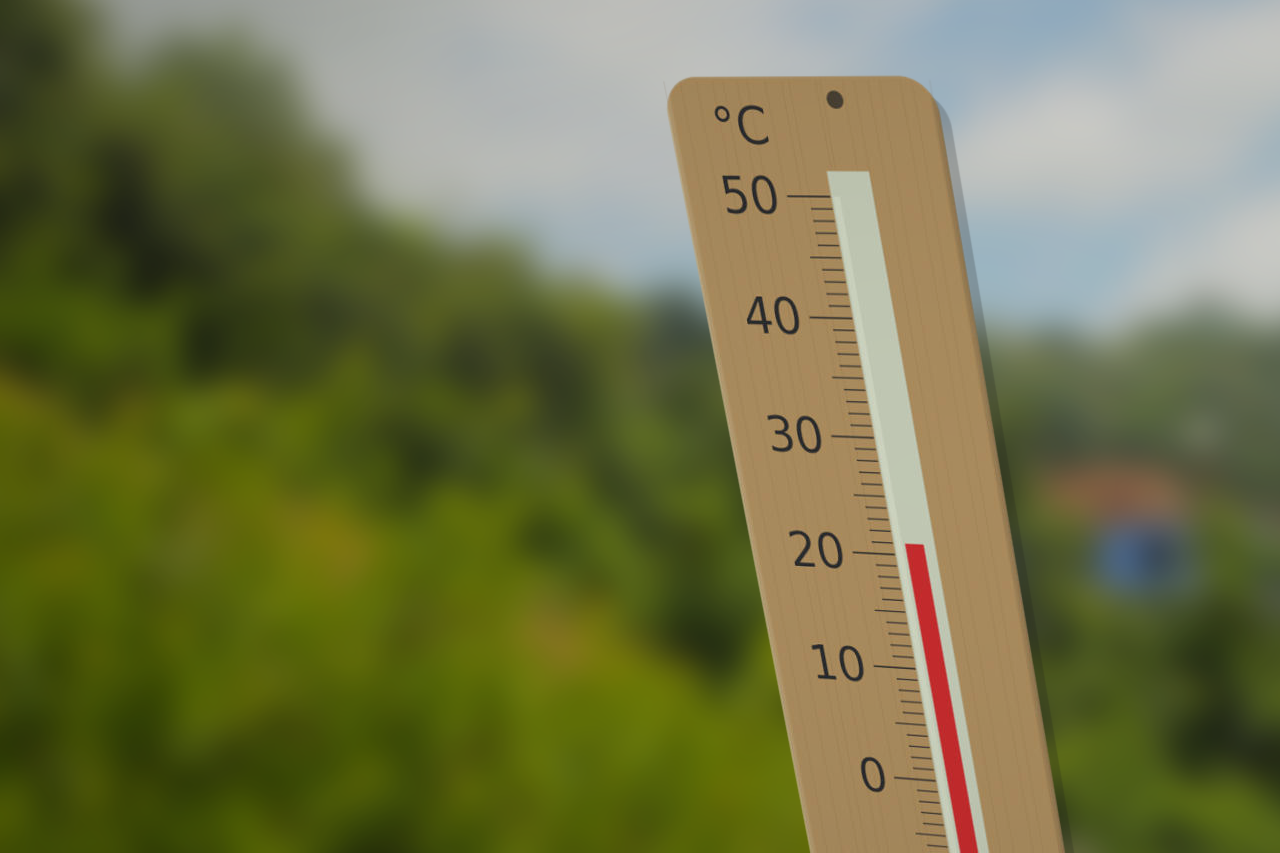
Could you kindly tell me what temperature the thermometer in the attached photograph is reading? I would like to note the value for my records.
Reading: 21 °C
